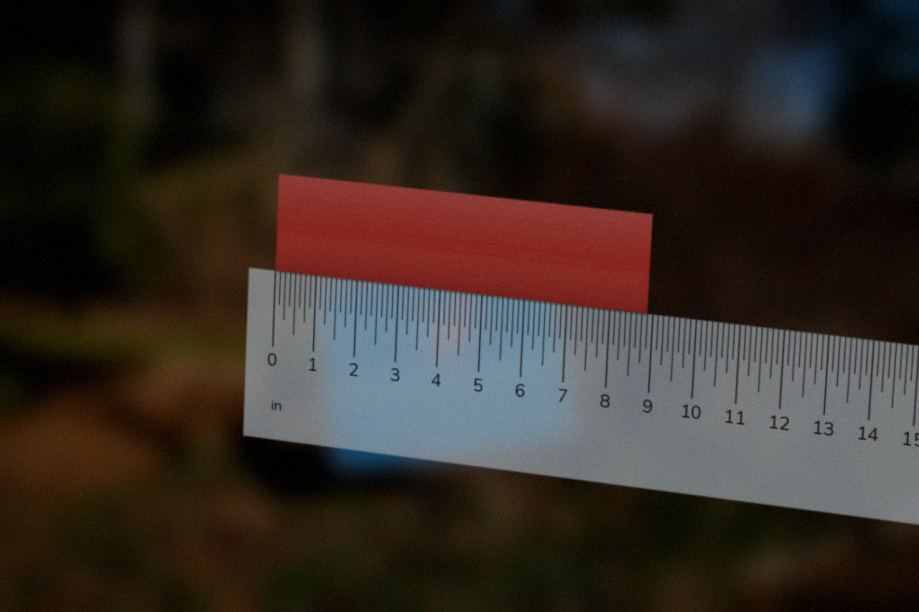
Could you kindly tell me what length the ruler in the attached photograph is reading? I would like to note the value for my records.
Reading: 8.875 in
